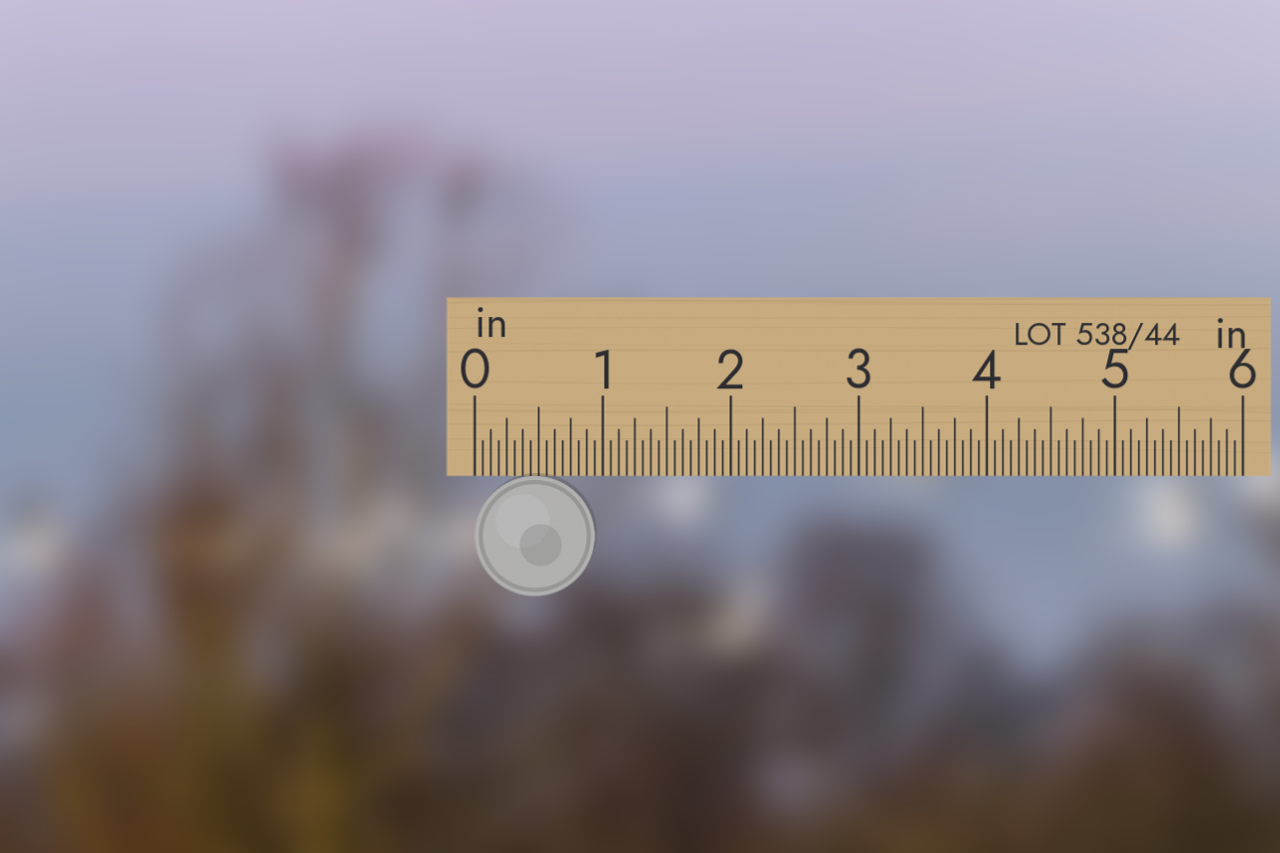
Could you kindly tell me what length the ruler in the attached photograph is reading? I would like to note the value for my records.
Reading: 0.9375 in
